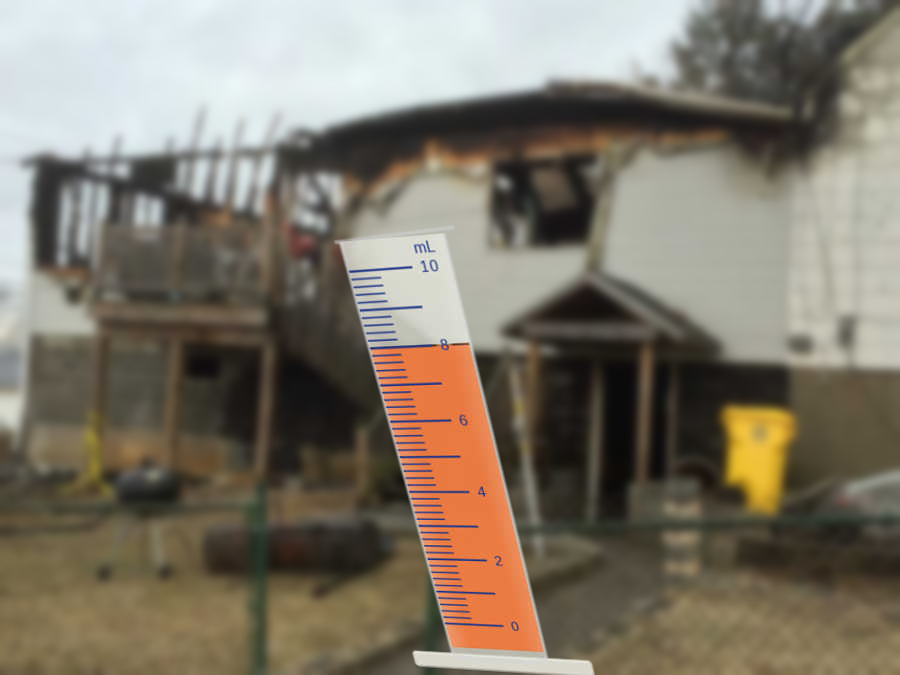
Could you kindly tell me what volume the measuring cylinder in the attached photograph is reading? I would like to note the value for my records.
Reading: 8 mL
